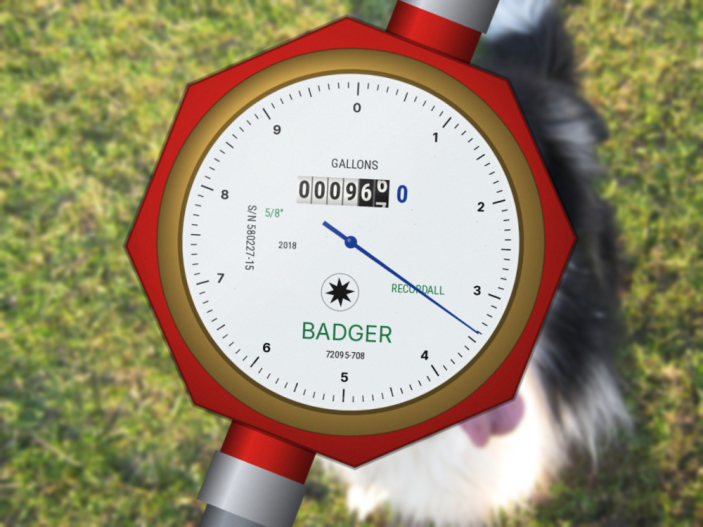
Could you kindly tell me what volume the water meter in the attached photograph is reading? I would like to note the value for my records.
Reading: 9663.4 gal
